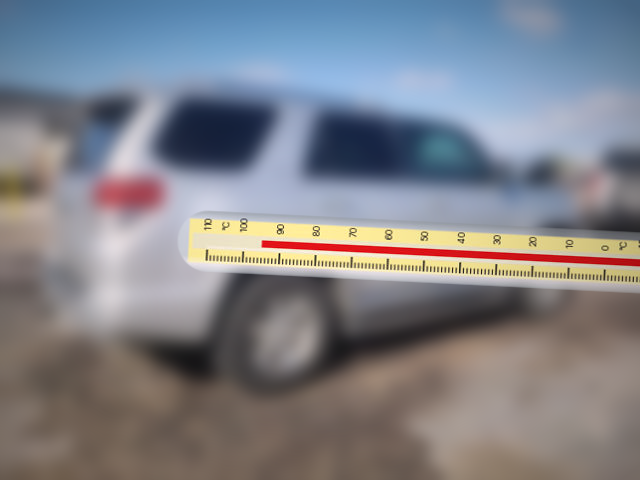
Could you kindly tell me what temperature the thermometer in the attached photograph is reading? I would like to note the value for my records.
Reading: 95 °C
